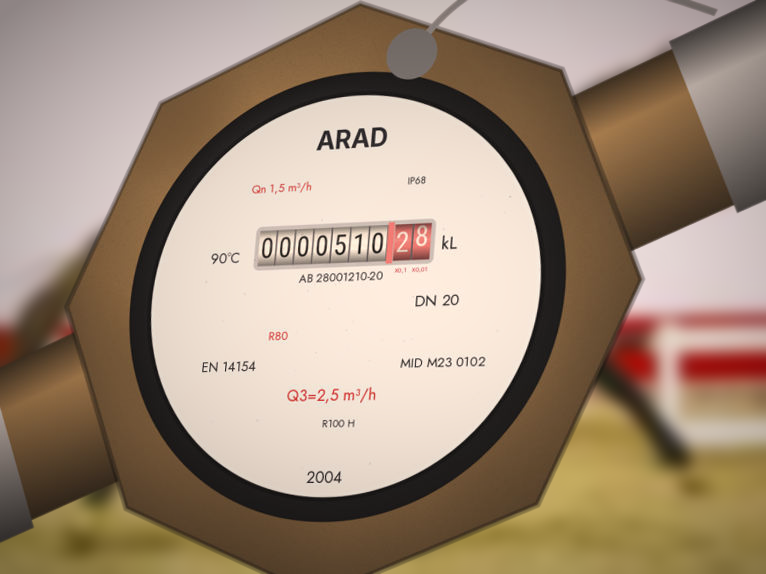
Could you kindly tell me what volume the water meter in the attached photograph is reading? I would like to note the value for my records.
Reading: 510.28 kL
